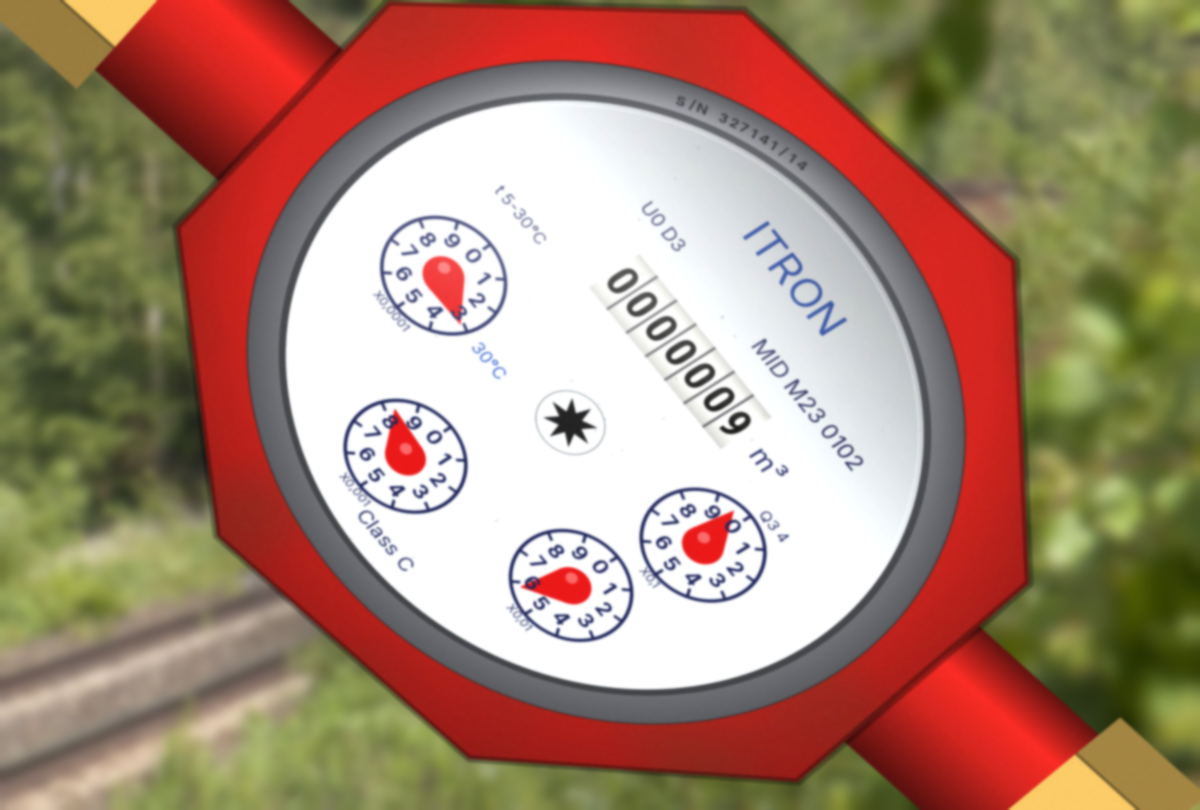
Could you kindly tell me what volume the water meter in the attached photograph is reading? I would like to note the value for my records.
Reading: 8.9583 m³
